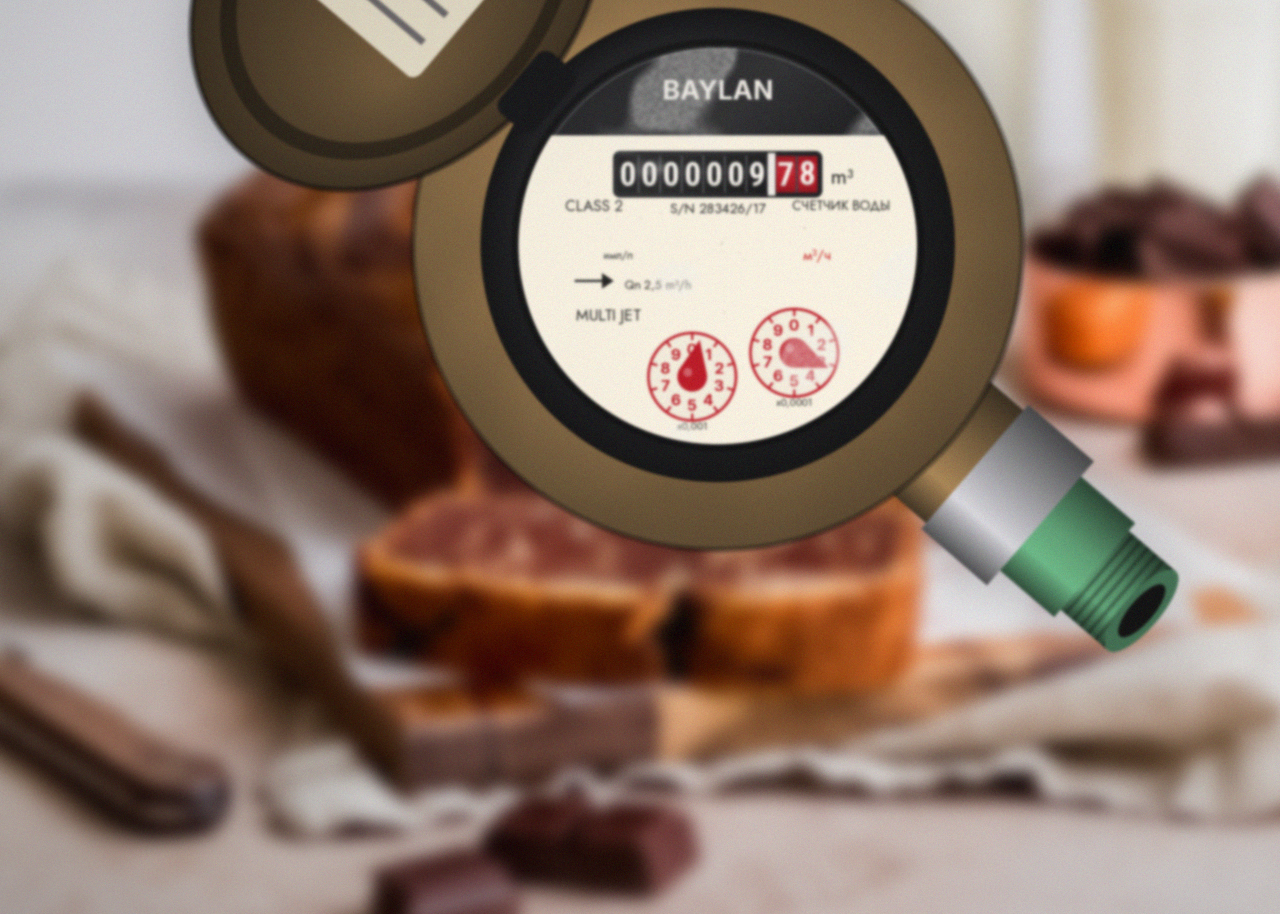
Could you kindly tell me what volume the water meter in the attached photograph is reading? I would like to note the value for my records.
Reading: 9.7803 m³
